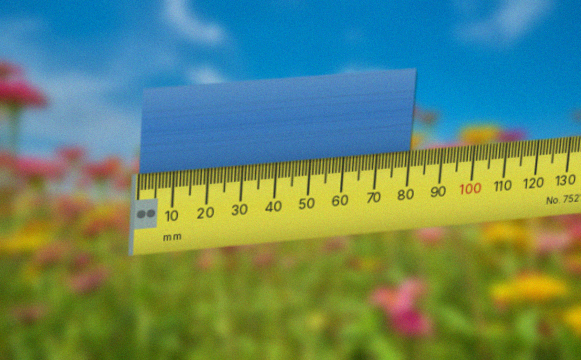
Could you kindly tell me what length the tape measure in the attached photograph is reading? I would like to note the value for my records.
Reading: 80 mm
